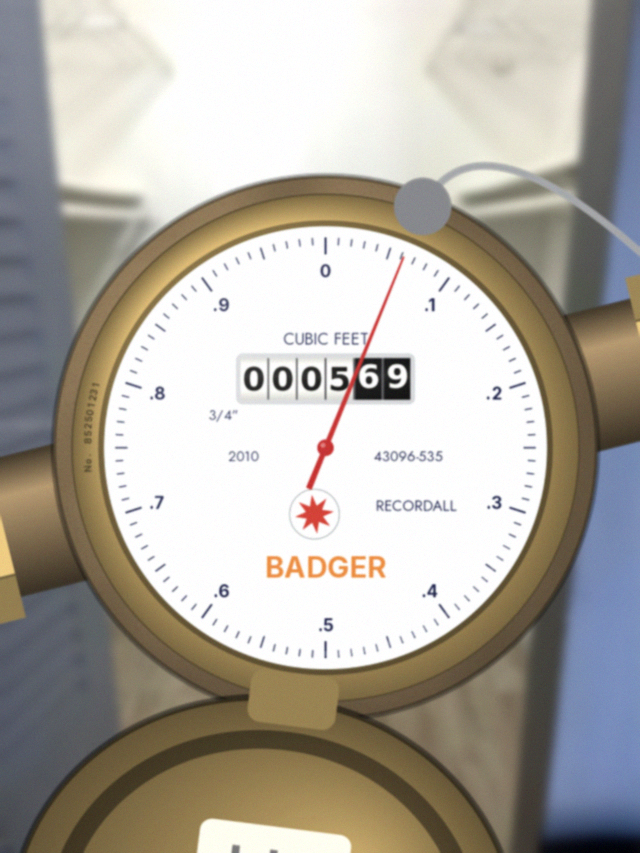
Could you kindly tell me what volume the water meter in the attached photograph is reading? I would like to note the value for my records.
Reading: 569.06 ft³
